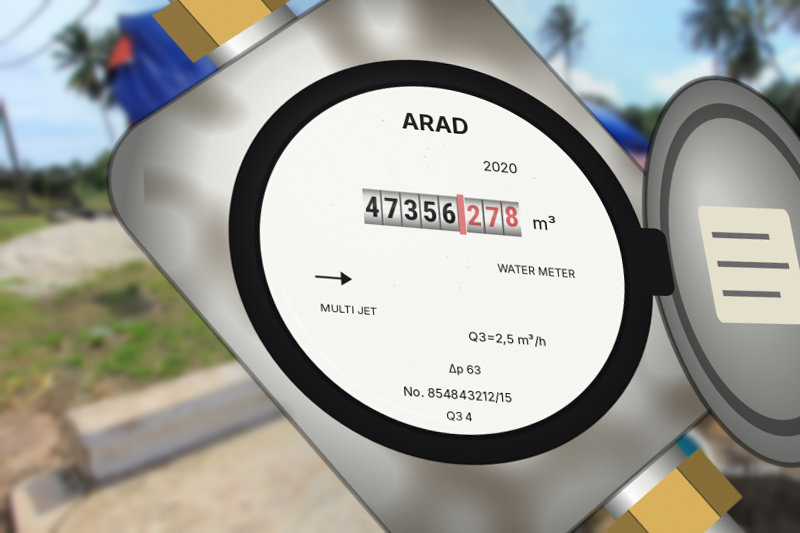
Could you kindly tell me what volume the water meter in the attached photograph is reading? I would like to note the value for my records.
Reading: 47356.278 m³
